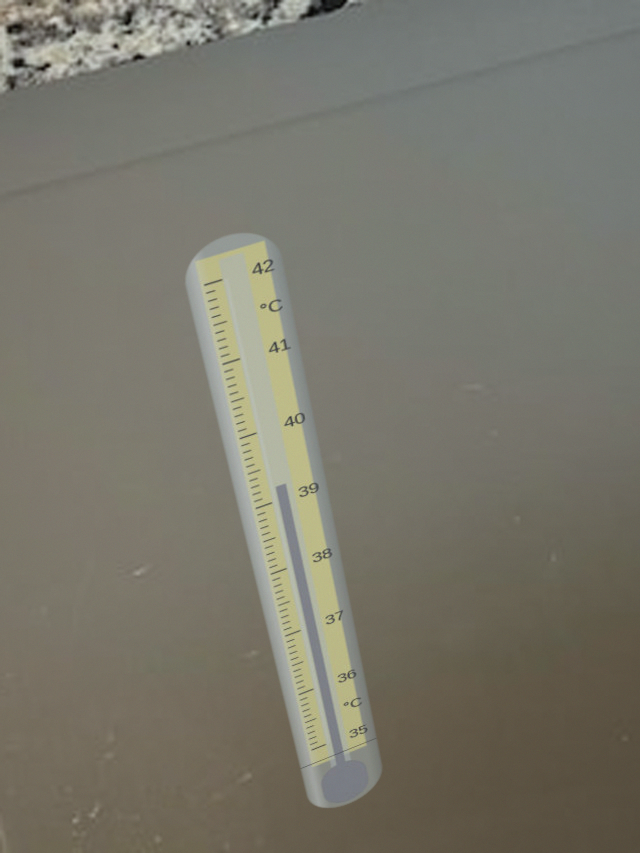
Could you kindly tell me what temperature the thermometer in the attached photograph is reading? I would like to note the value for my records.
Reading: 39.2 °C
